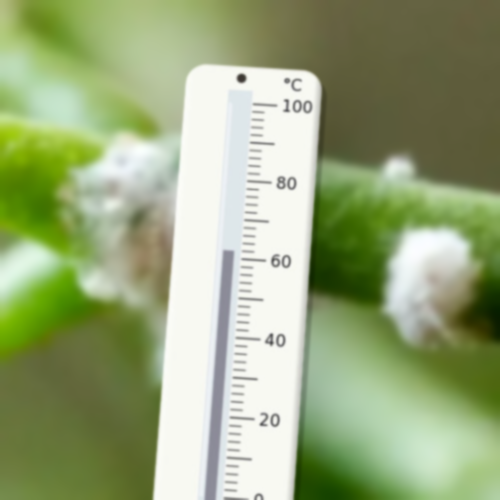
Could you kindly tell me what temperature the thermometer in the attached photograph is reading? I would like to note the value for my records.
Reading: 62 °C
